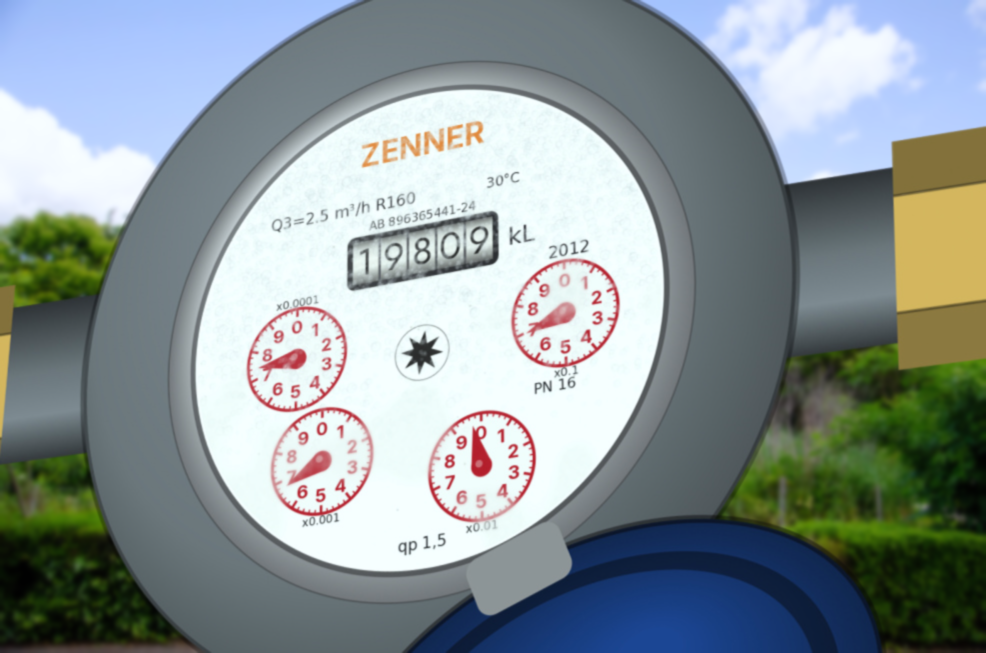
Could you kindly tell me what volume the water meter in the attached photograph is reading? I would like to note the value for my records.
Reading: 19809.6967 kL
